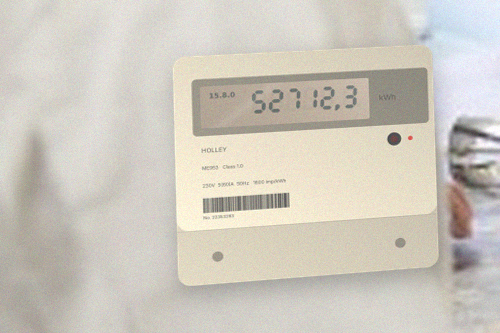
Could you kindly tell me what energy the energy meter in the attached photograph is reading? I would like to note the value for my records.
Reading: 52712.3 kWh
